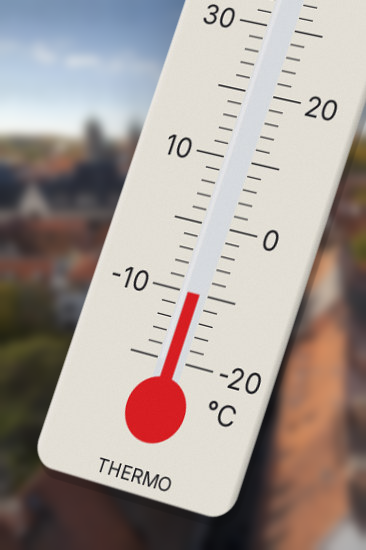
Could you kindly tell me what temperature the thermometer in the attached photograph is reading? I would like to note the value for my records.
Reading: -10 °C
